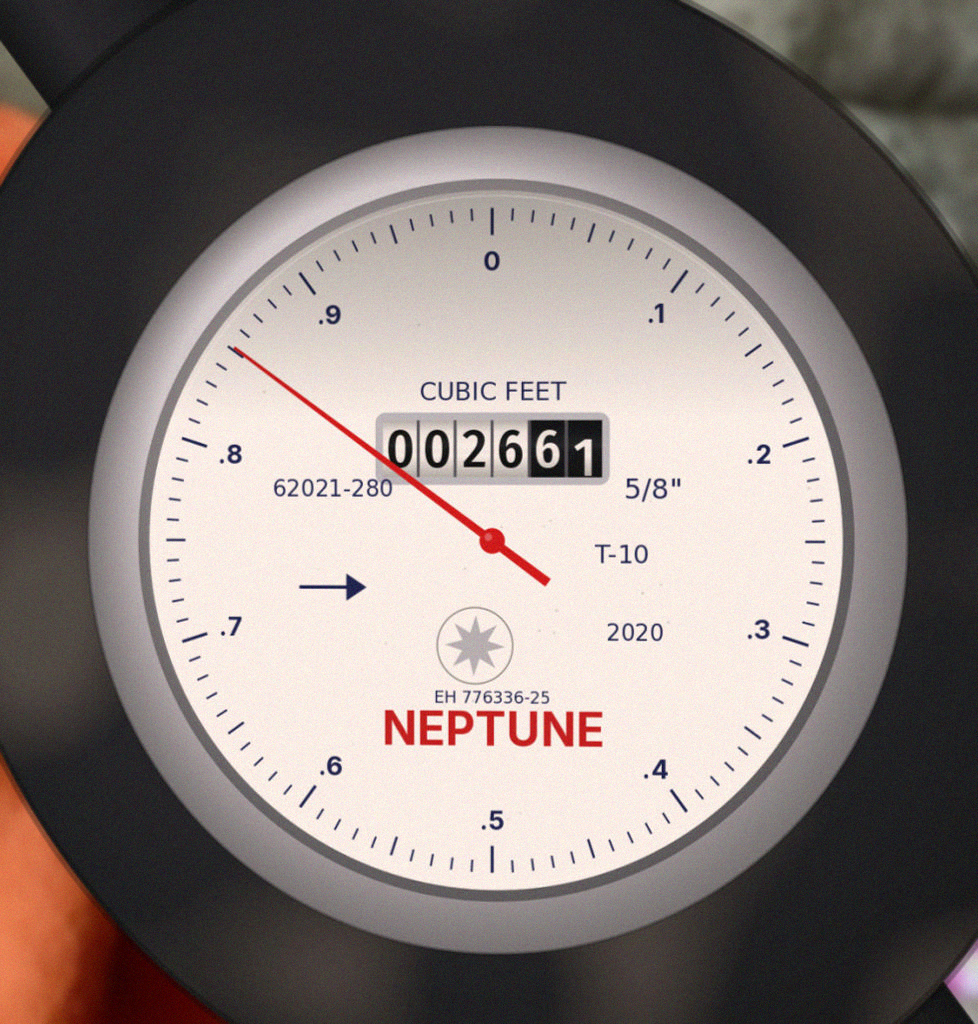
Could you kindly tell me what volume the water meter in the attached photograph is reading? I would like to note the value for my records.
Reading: 2660.85 ft³
